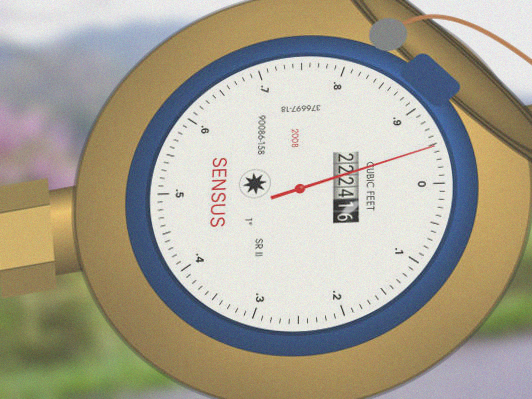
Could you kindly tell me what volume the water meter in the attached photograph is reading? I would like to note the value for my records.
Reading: 222415.95 ft³
